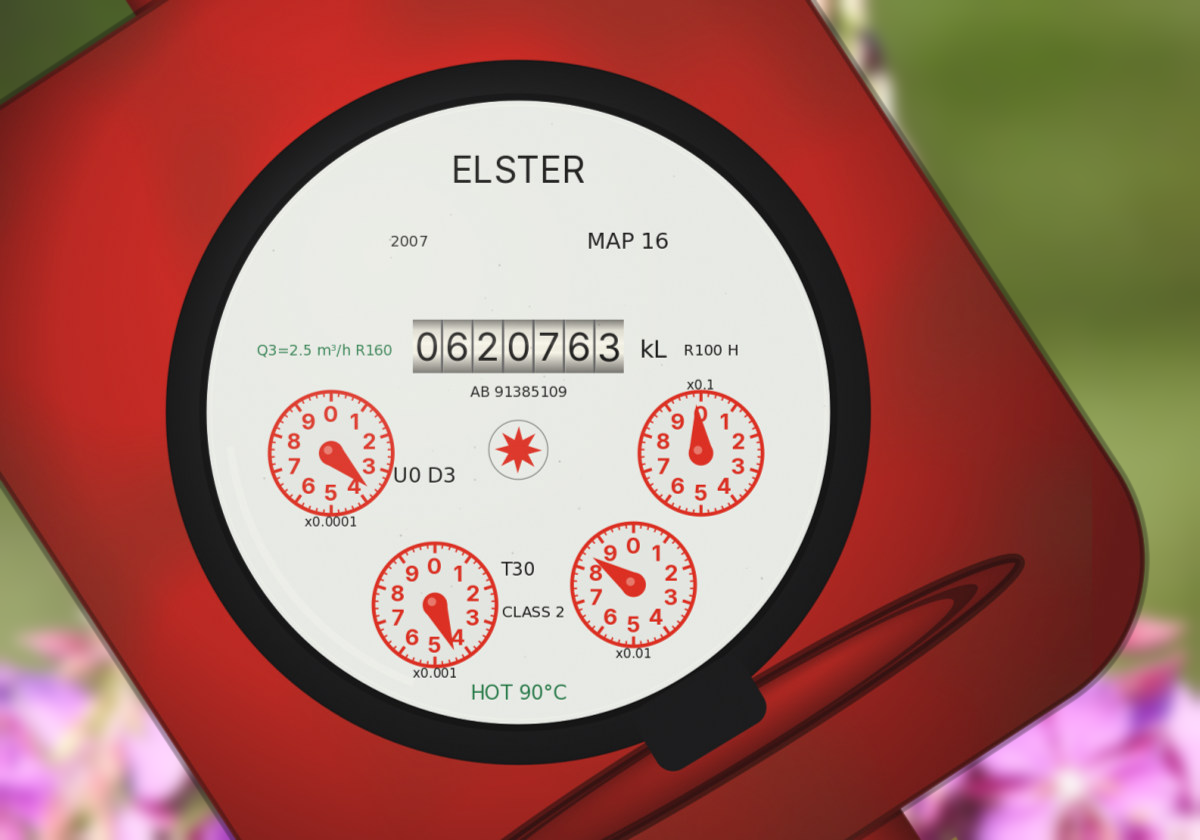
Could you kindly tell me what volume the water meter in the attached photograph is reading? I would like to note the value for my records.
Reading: 620762.9843 kL
